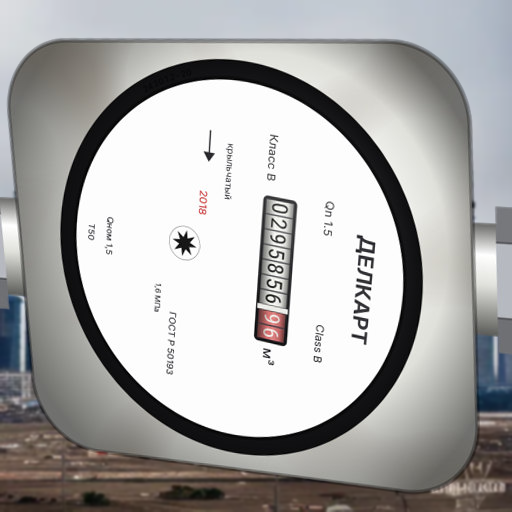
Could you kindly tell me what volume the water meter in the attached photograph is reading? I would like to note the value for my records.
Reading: 295856.96 m³
